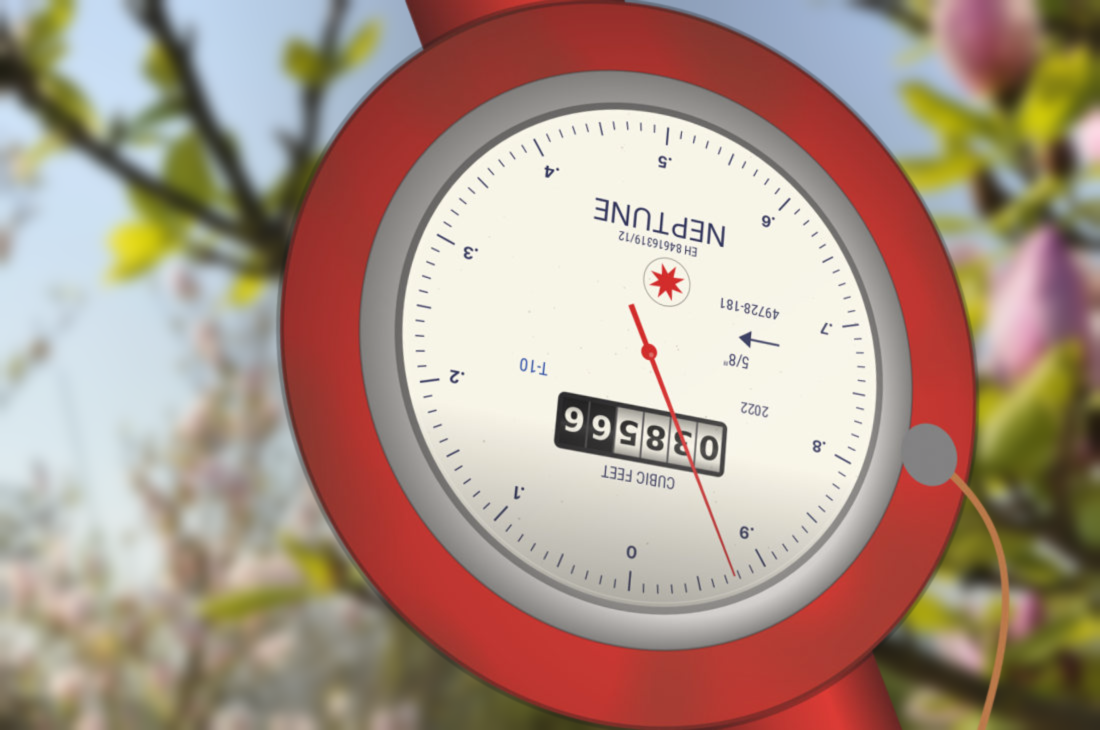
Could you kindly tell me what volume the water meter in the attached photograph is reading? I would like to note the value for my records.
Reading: 38565.92 ft³
